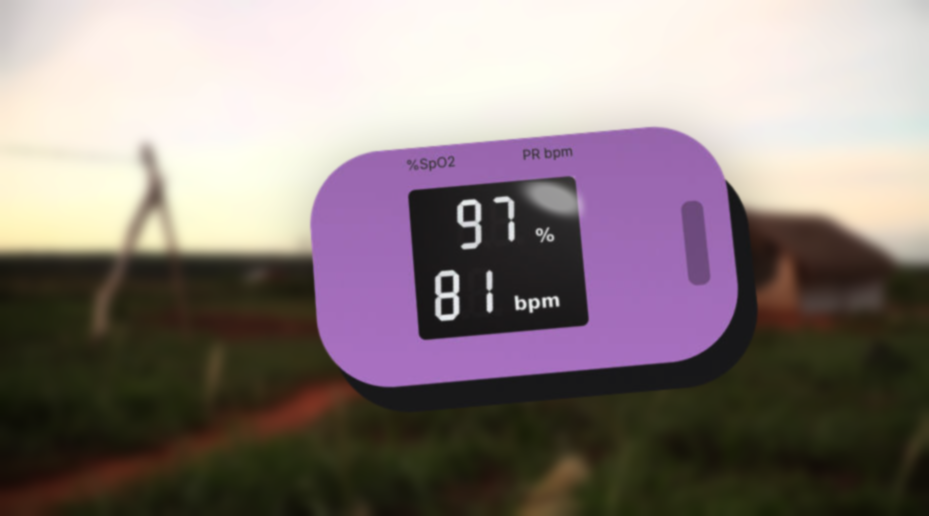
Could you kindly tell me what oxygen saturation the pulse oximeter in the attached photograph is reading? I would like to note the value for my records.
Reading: 97 %
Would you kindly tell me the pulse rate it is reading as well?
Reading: 81 bpm
